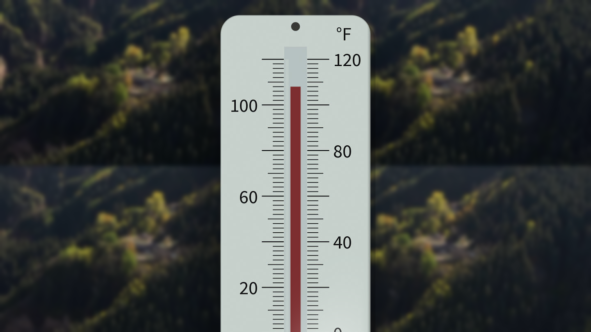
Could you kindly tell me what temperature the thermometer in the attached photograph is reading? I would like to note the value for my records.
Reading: 108 °F
